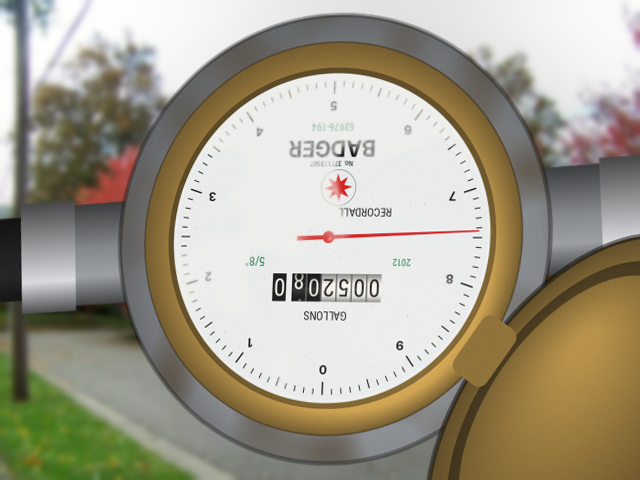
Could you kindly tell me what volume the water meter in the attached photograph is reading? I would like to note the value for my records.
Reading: 52077.4 gal
